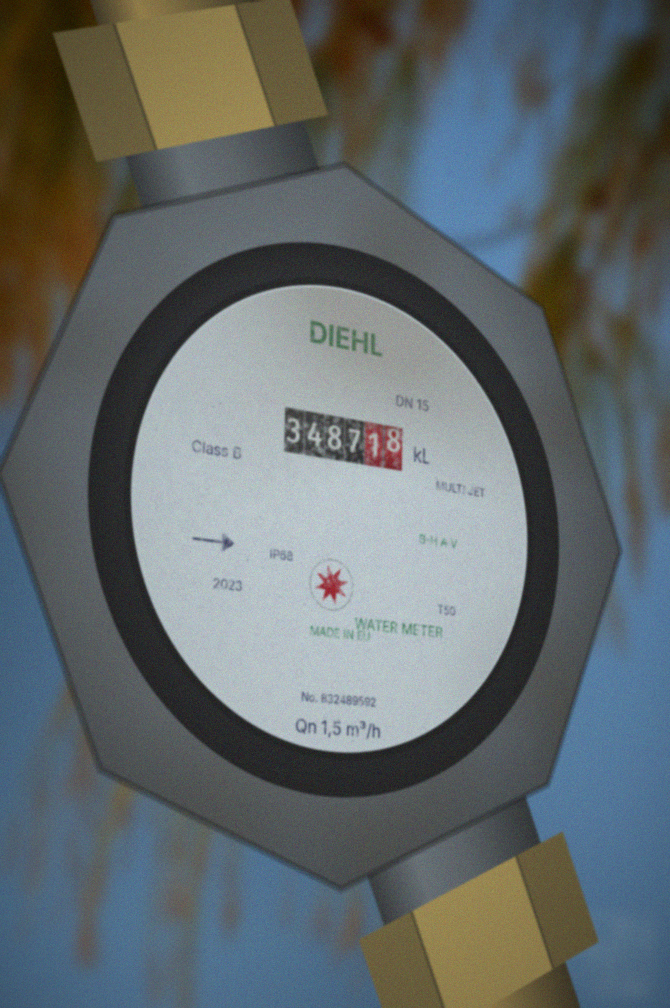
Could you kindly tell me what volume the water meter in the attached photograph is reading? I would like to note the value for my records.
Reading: 3487.18 kL
